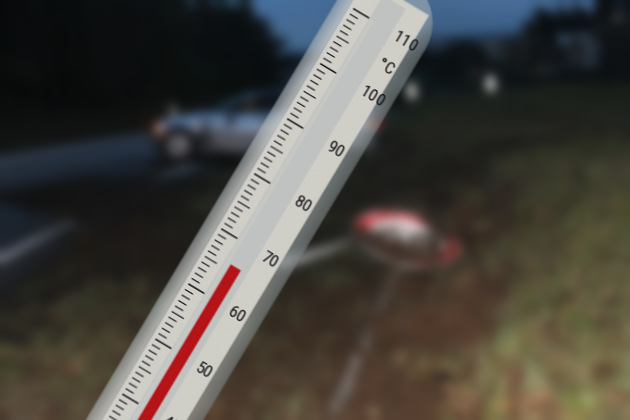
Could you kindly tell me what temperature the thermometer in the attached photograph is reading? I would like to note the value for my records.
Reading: 66 °C
